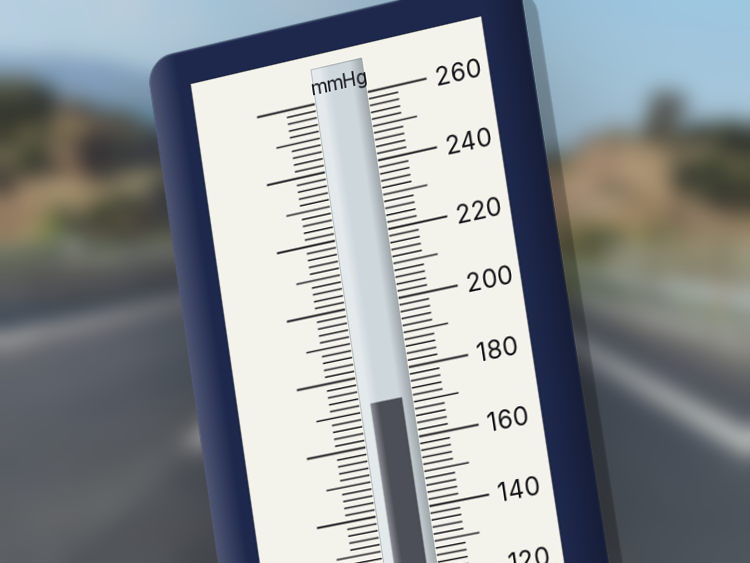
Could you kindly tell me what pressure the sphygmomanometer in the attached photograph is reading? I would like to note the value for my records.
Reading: 172 mmHg
